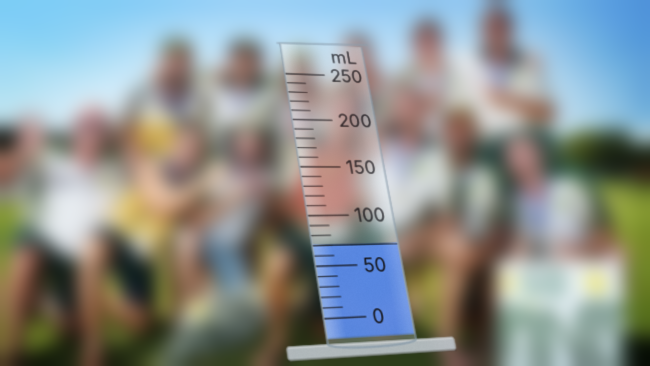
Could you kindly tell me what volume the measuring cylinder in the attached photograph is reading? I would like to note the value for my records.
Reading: 70 mL
